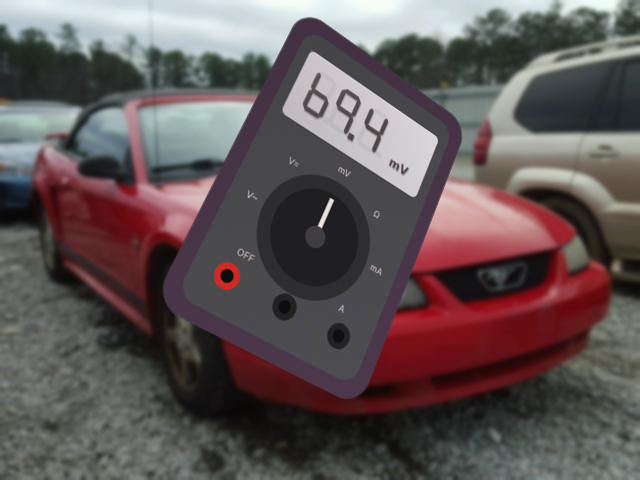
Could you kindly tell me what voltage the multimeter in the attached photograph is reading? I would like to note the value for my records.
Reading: 69.4 mV
